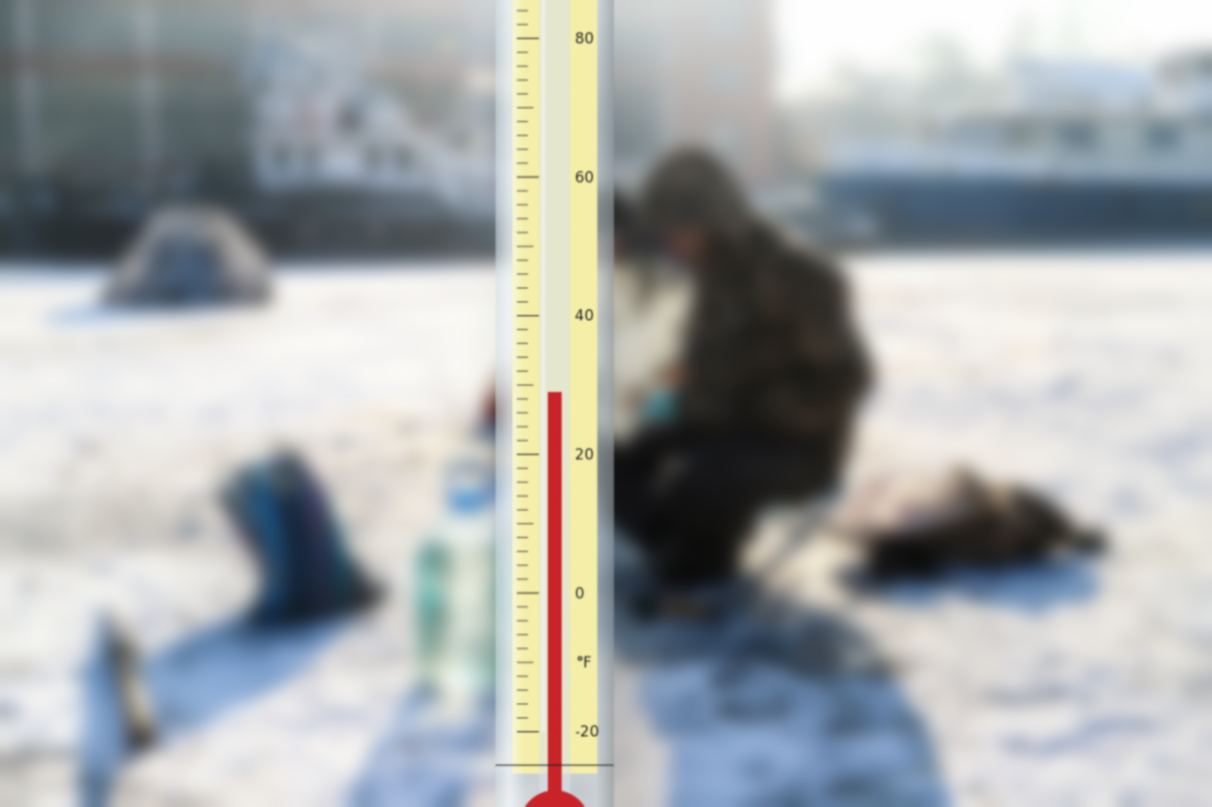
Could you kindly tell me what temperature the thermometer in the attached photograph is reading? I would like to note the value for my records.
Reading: 29 °F
